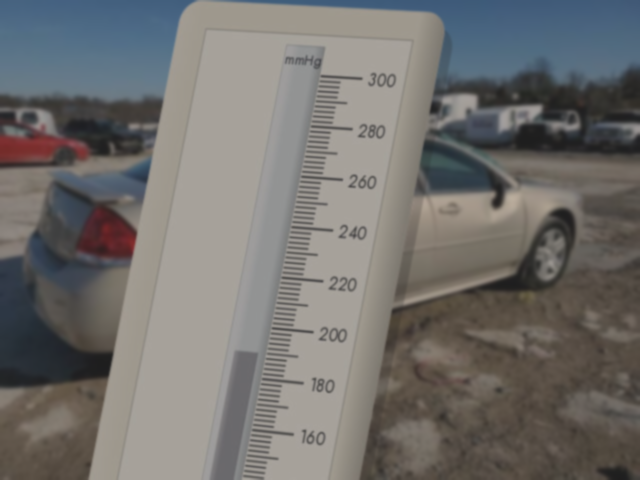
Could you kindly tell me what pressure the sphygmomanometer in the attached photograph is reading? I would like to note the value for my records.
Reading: 190 mmHg
